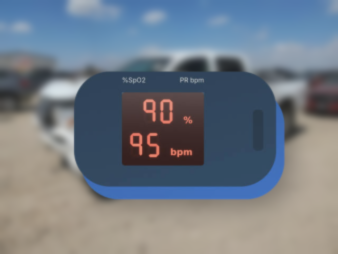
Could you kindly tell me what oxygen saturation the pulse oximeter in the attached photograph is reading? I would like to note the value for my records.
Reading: 90 %
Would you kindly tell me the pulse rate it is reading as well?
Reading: 95 bpm
